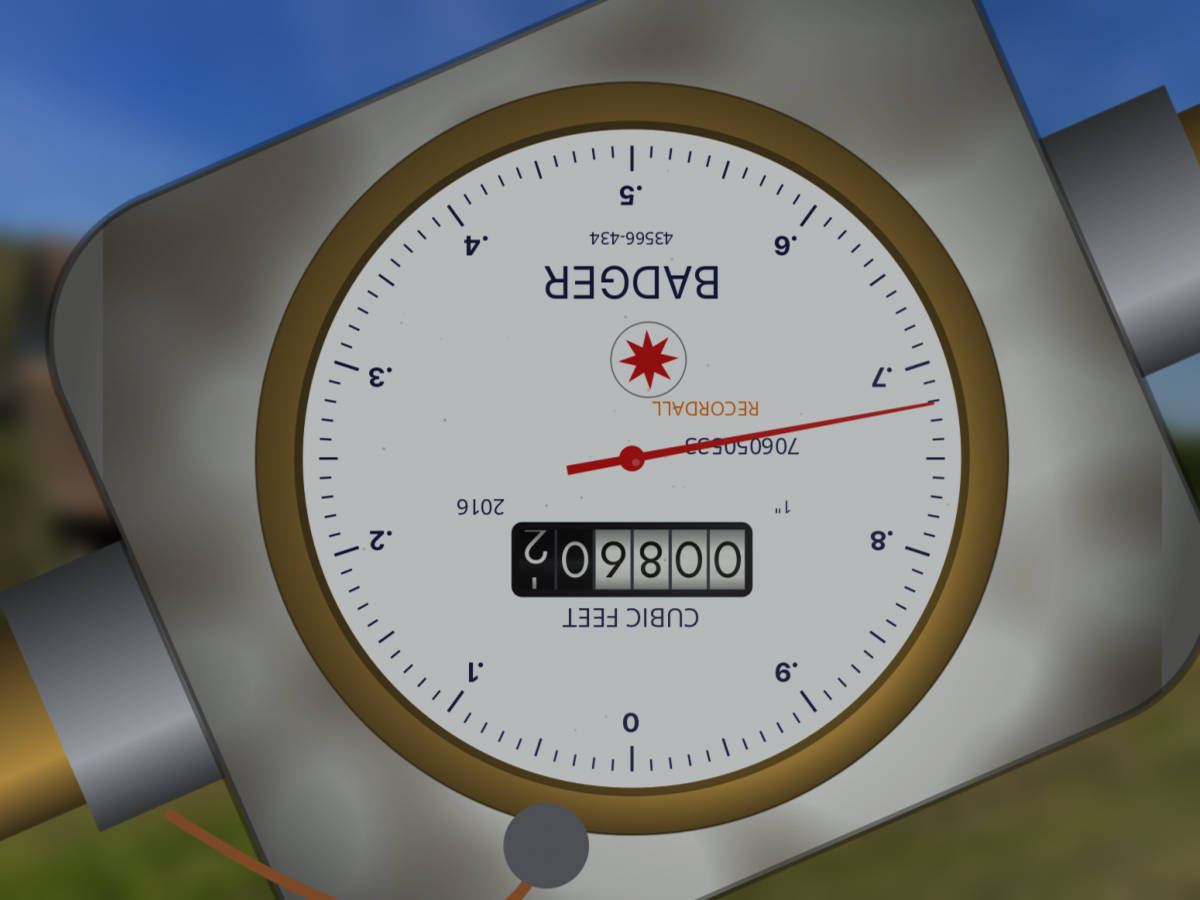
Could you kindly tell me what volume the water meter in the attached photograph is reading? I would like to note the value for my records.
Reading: 8601.72 ft³
